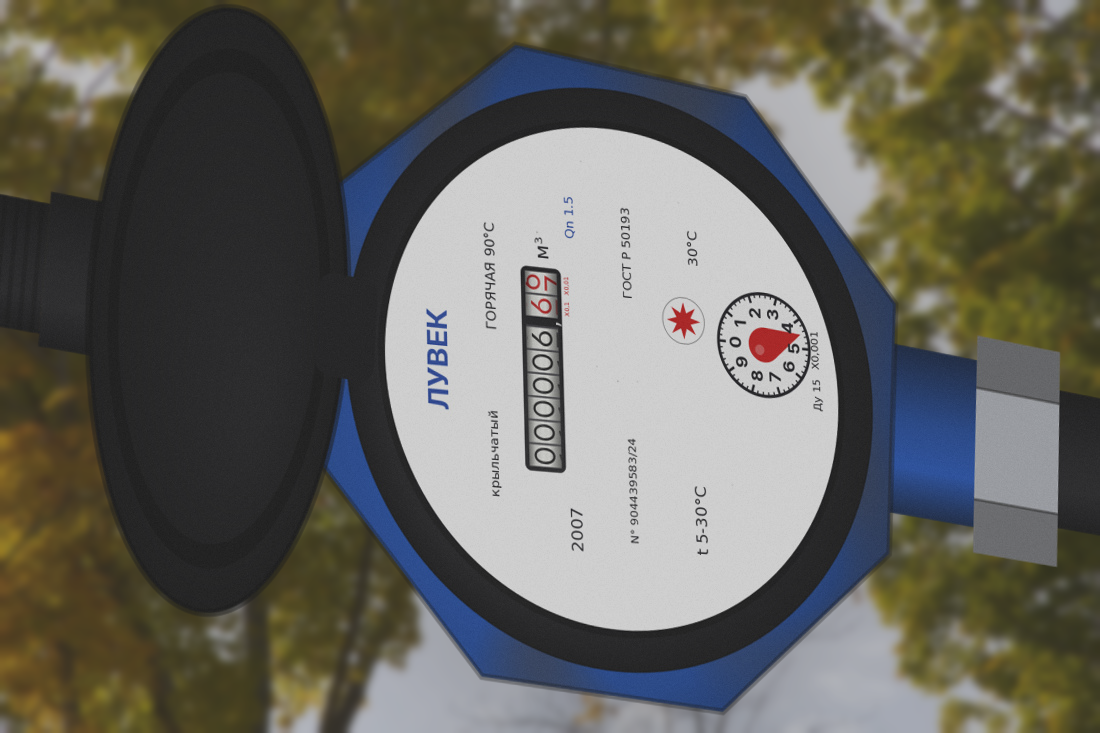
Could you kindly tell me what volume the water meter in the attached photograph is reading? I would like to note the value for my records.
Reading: 6.664 m³
